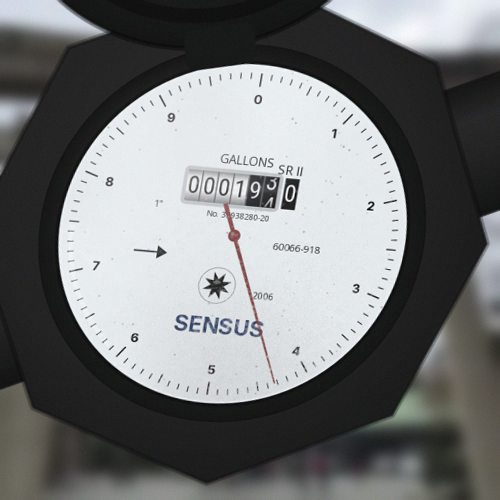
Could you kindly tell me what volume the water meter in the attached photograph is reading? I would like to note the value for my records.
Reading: 1934.3 gal
